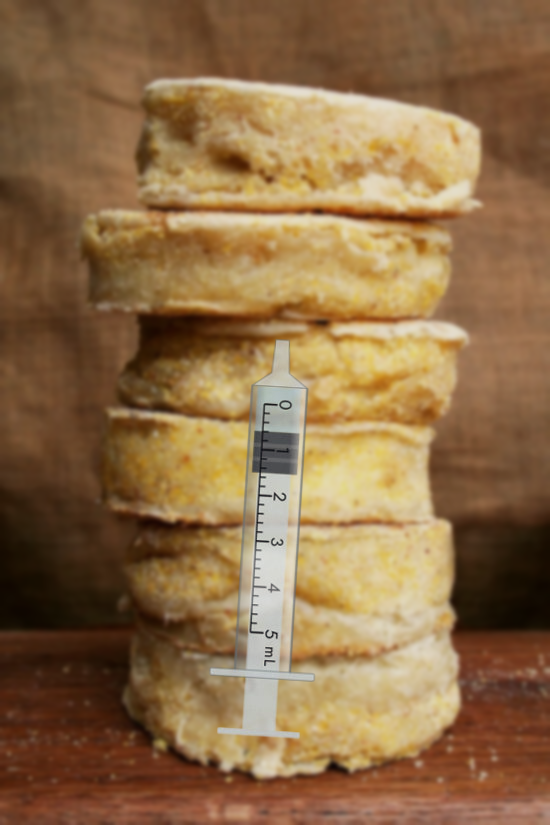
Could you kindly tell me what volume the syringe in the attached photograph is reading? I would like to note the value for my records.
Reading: 0.6 mL
